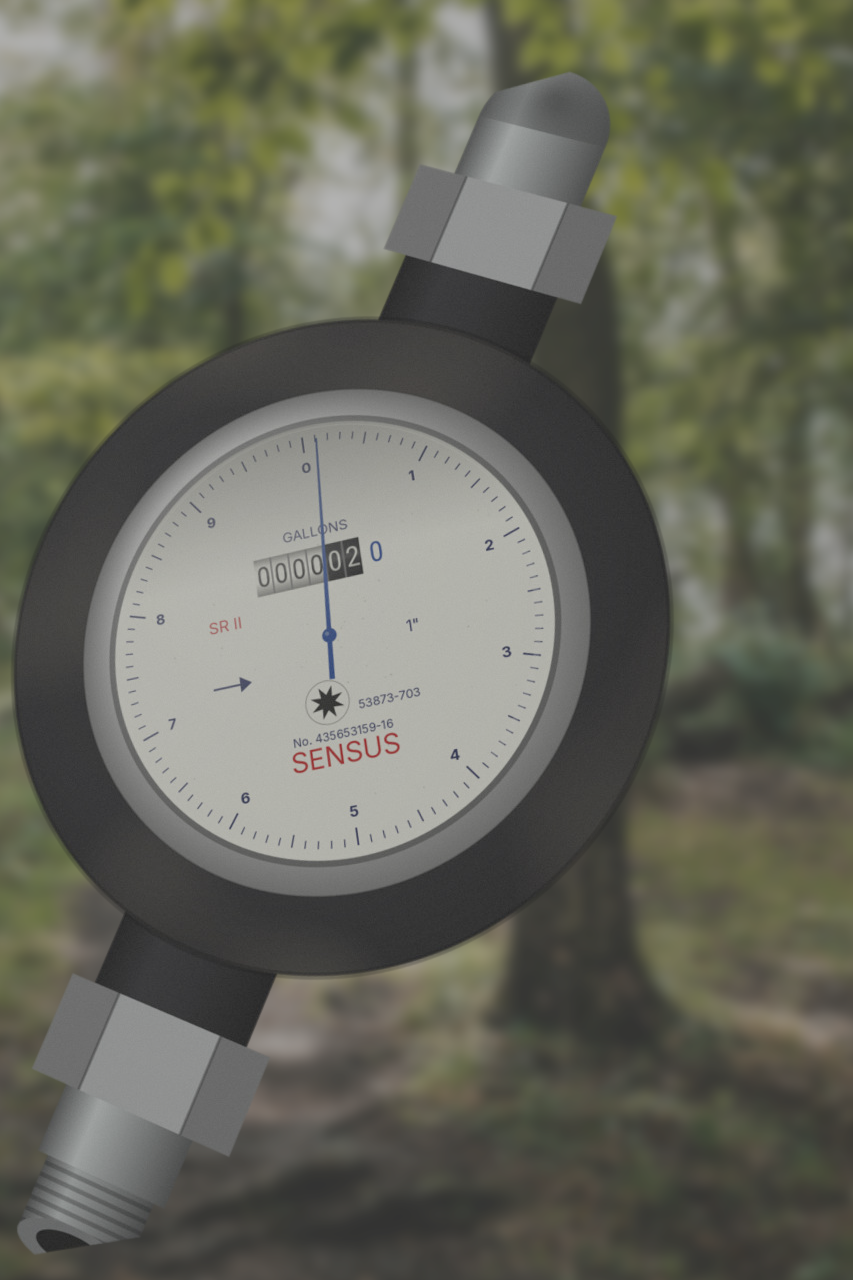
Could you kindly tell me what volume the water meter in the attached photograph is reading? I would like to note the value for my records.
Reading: 20.1 gal
